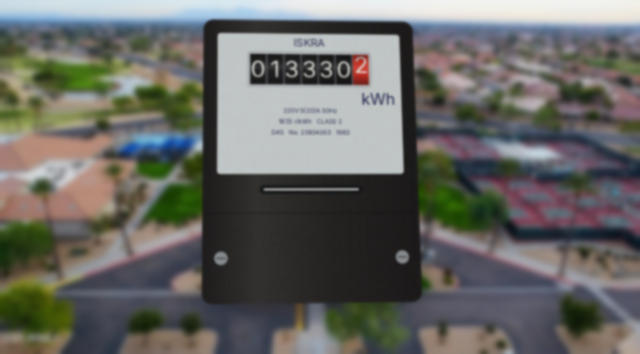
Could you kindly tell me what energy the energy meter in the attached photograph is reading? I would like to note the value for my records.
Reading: 13330.2 kWh
